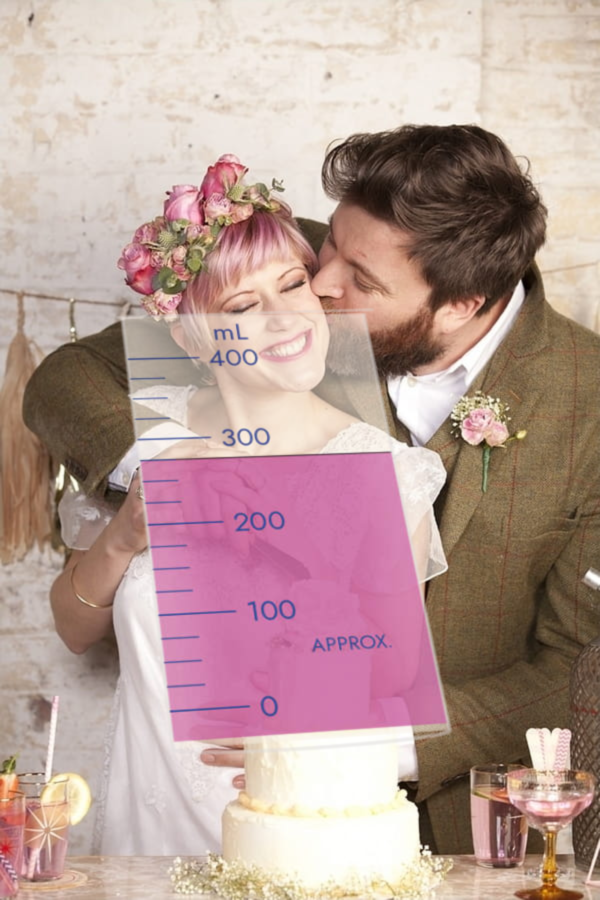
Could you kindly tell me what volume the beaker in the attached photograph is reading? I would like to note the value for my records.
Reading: 275 mL
